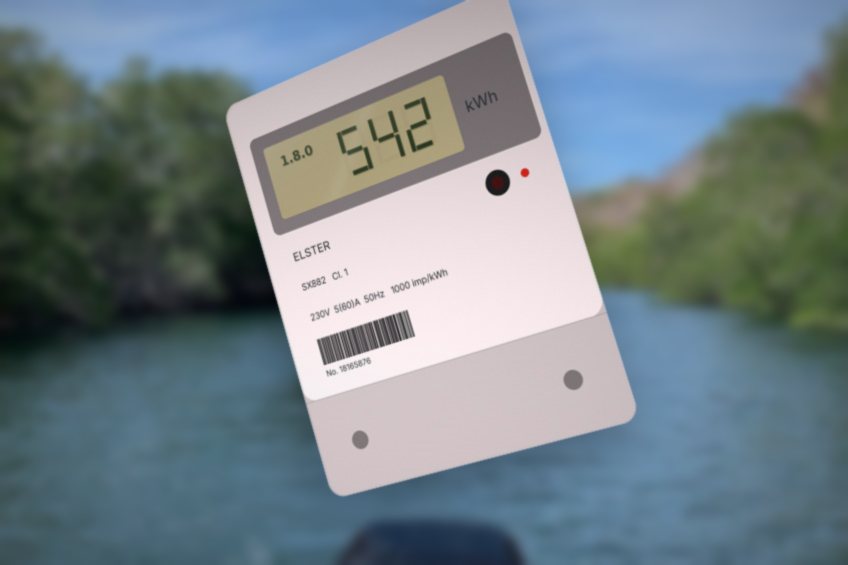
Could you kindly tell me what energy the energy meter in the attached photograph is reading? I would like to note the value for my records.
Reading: 542 kWh
